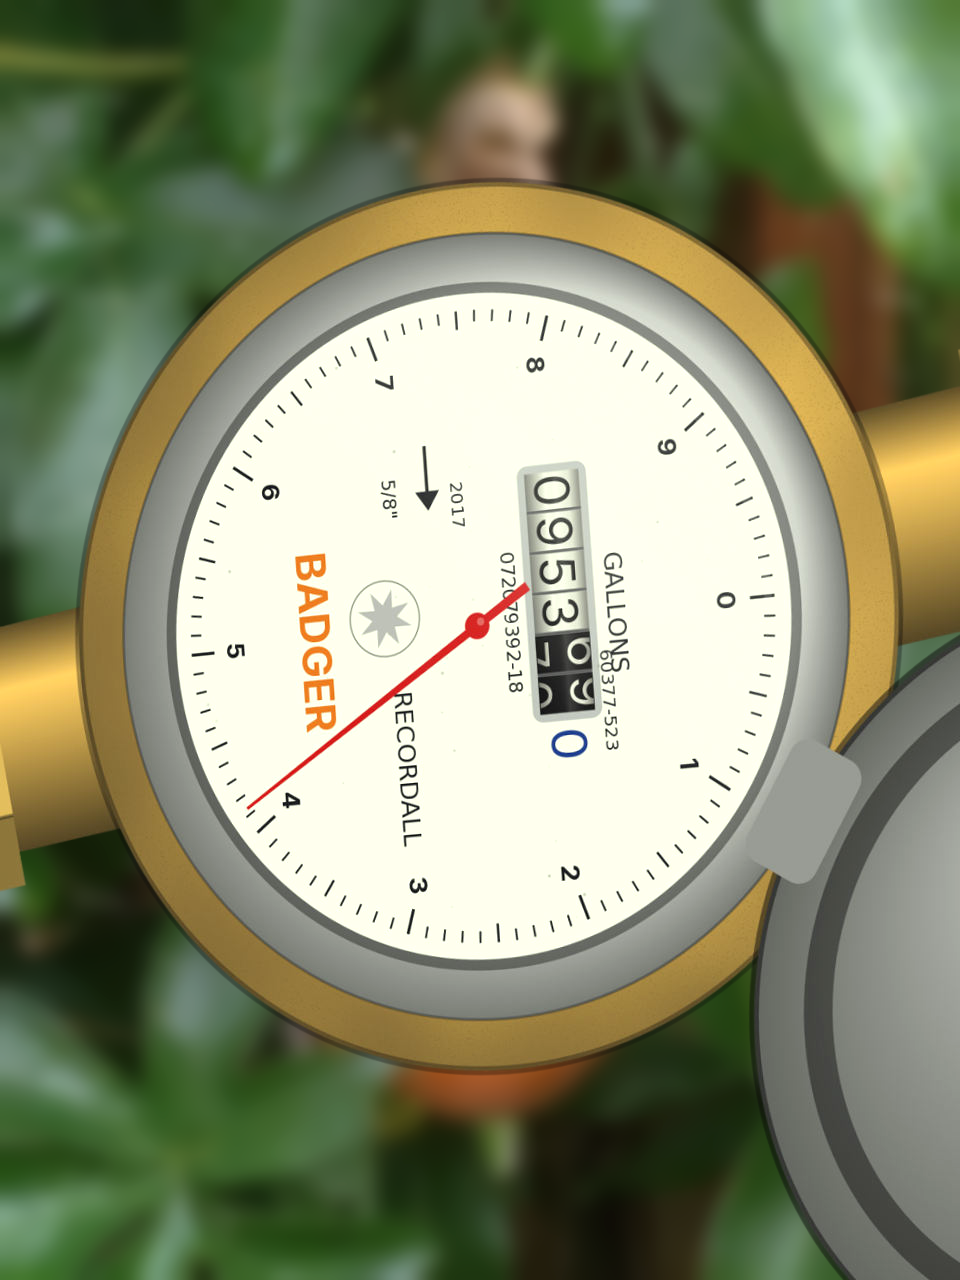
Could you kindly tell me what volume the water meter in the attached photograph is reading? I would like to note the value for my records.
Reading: 953694.1 gal
